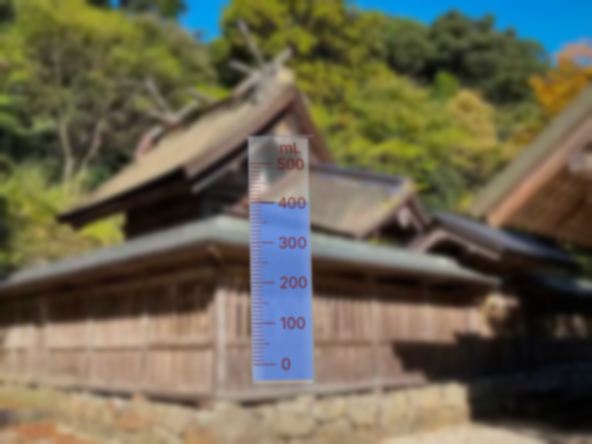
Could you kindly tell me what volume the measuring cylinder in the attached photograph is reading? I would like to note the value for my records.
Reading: 400 mL
